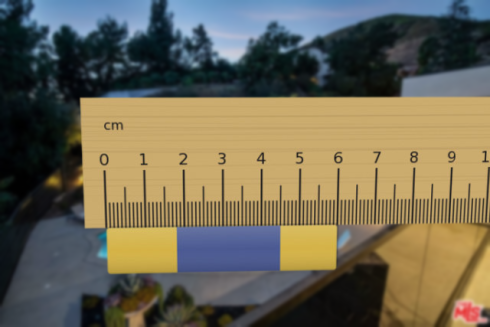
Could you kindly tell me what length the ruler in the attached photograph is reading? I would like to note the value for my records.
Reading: 6 cm
